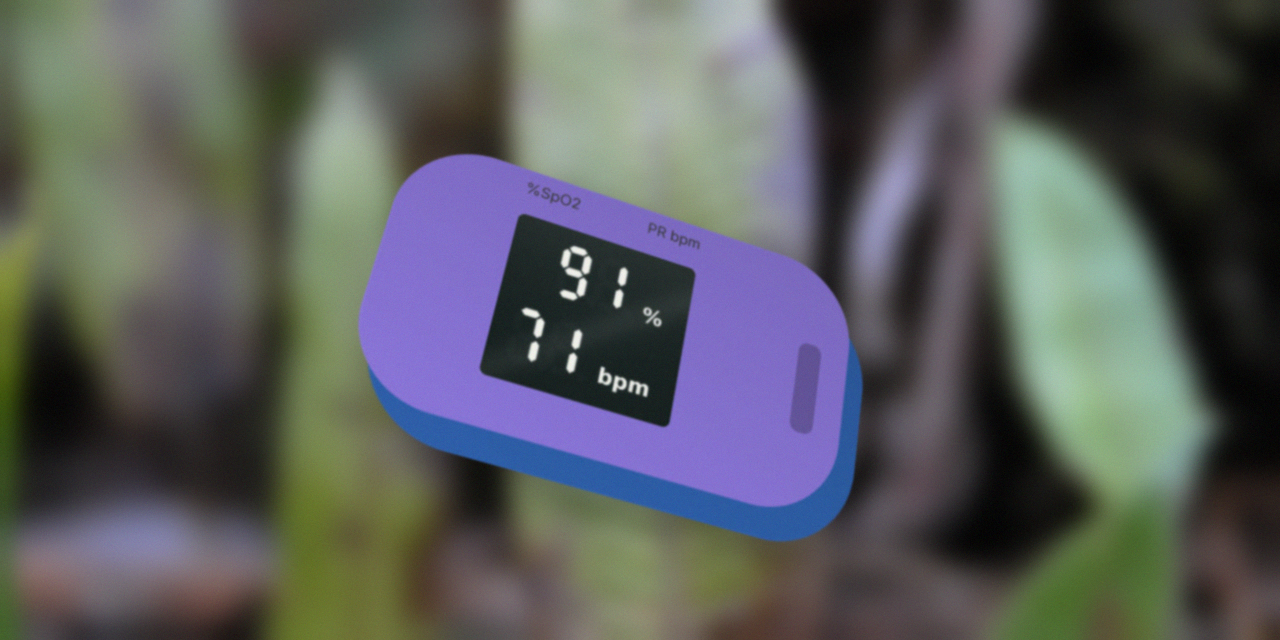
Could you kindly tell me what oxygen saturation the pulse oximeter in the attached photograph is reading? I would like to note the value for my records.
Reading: 91 %
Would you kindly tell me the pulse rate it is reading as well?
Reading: 71 bpm
